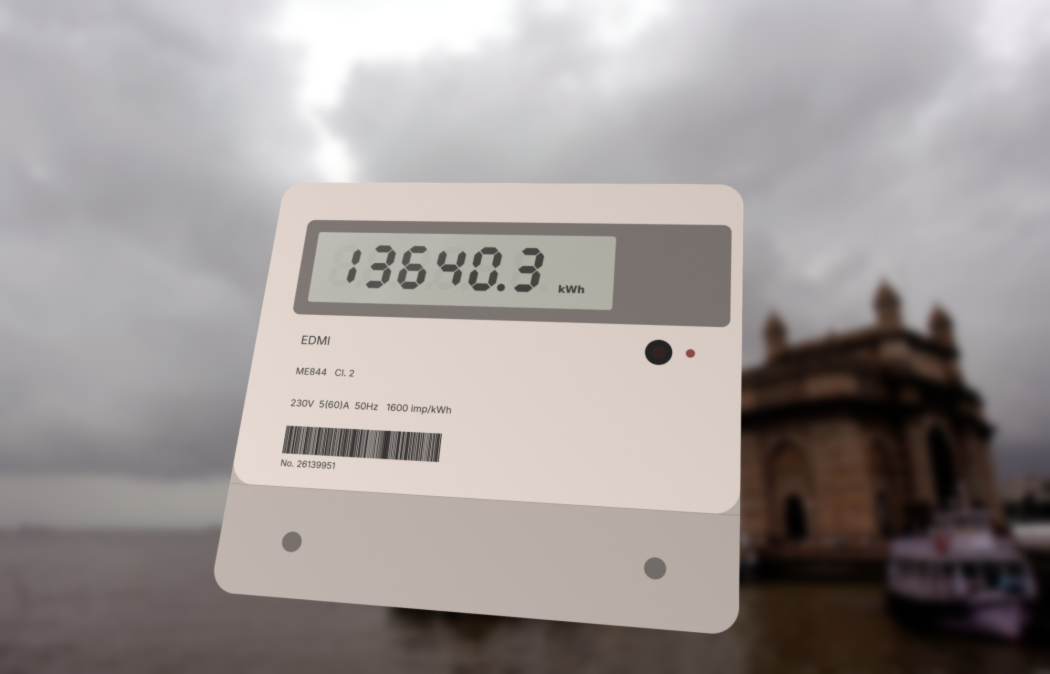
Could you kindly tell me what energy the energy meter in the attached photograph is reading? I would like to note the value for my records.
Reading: 13640.3 kWh
